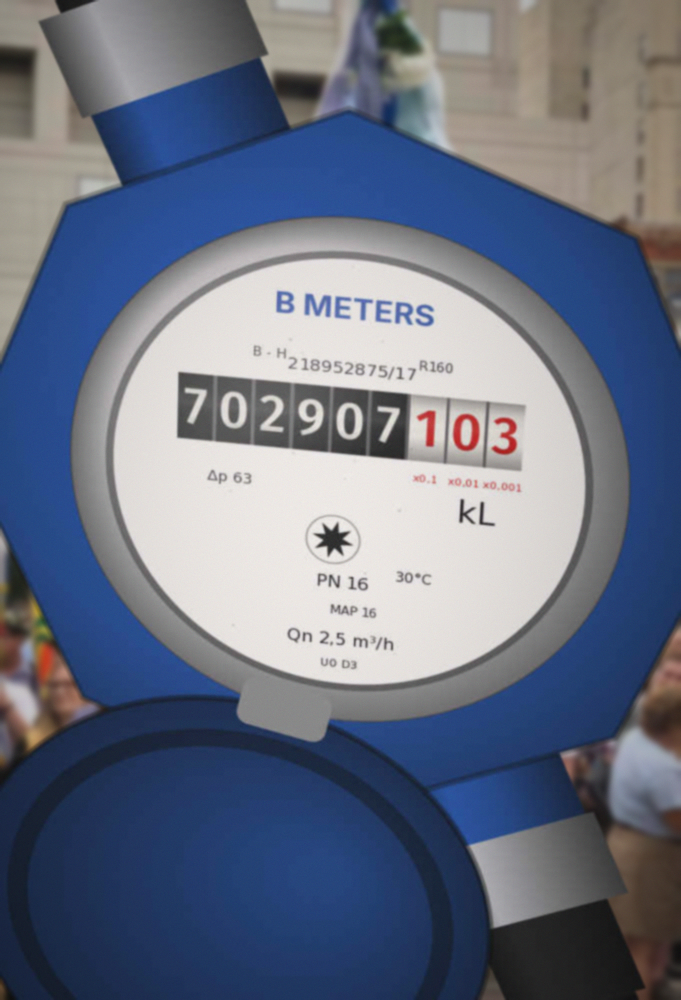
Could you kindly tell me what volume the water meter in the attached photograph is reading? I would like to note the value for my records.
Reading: 702907.103 kL
